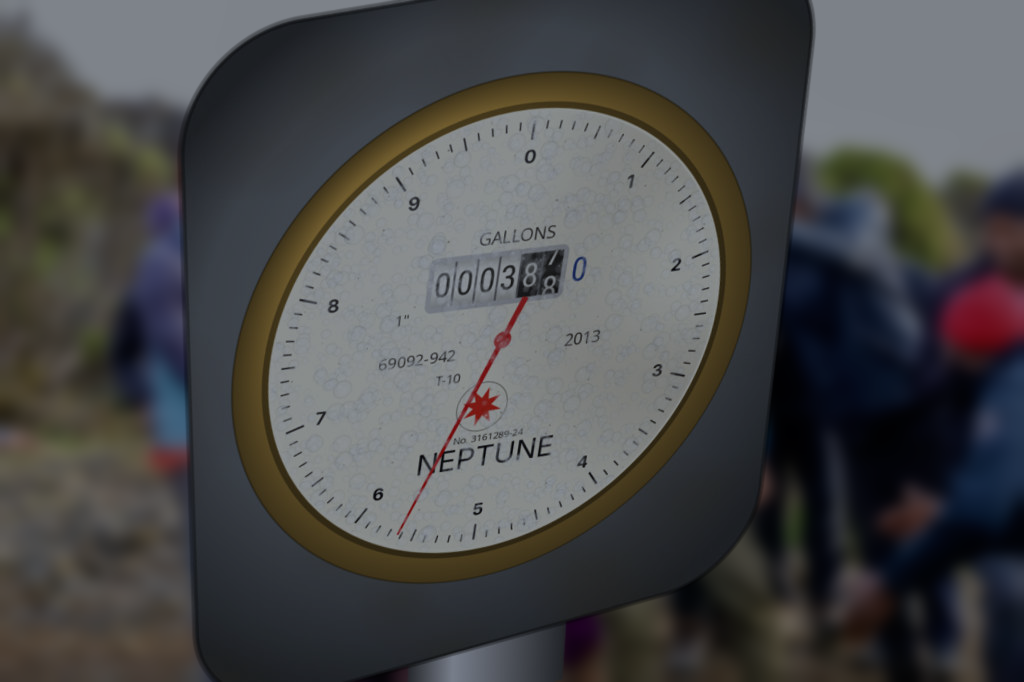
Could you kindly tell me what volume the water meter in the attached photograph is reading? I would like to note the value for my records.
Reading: 3875.6 gal
